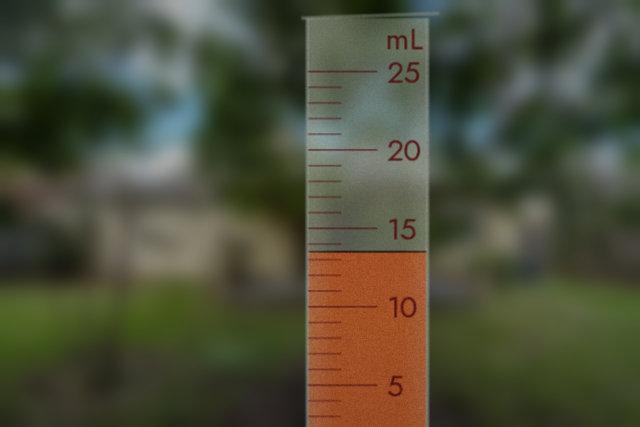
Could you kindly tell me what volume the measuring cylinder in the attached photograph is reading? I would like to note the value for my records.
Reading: 13.5 mL
